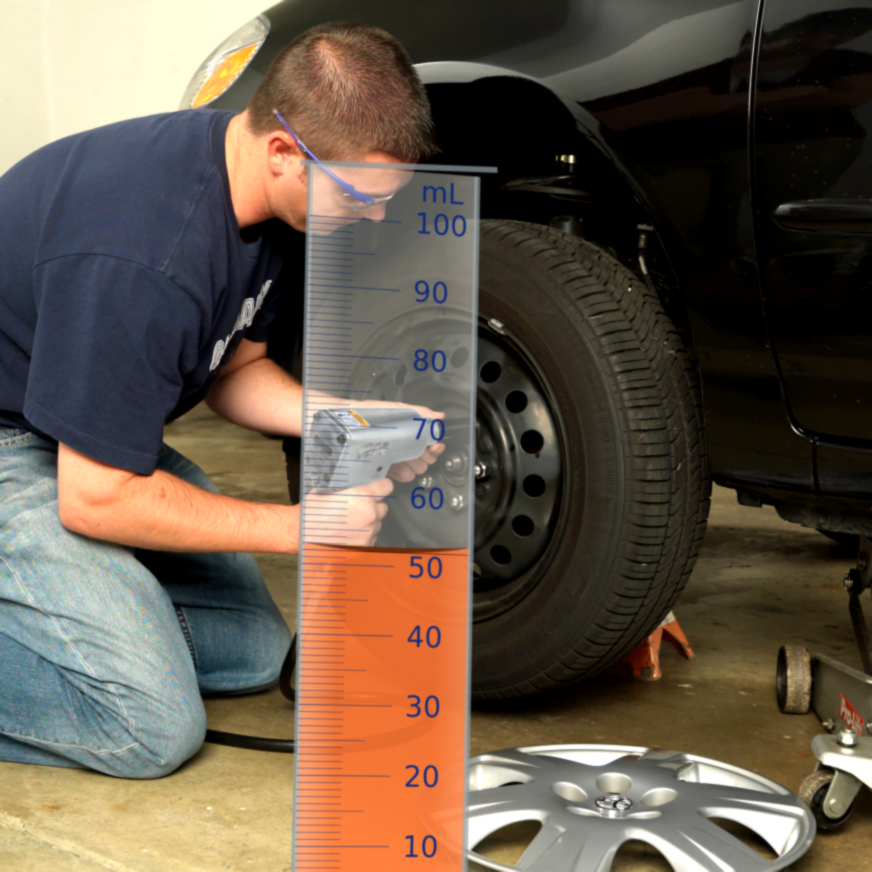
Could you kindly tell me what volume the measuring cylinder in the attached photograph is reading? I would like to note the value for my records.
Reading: 52 mL
